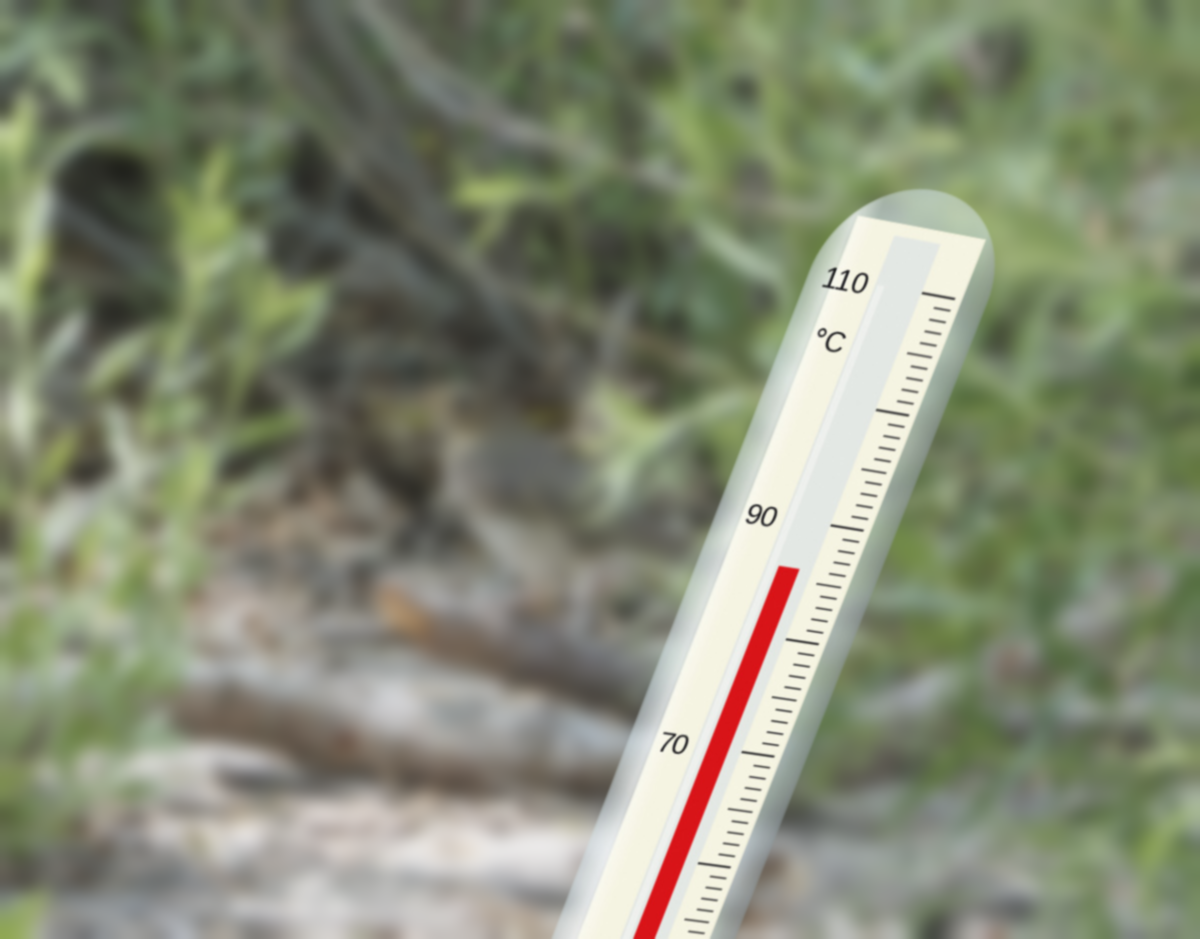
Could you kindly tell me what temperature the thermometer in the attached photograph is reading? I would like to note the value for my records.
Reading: 86 °C
